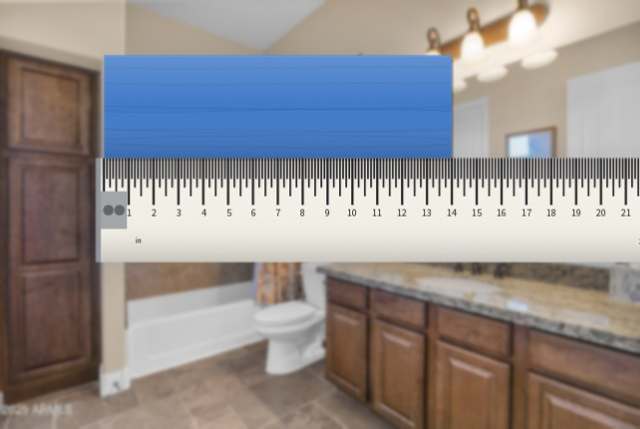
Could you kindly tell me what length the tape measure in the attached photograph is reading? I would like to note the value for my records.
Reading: 14 in
